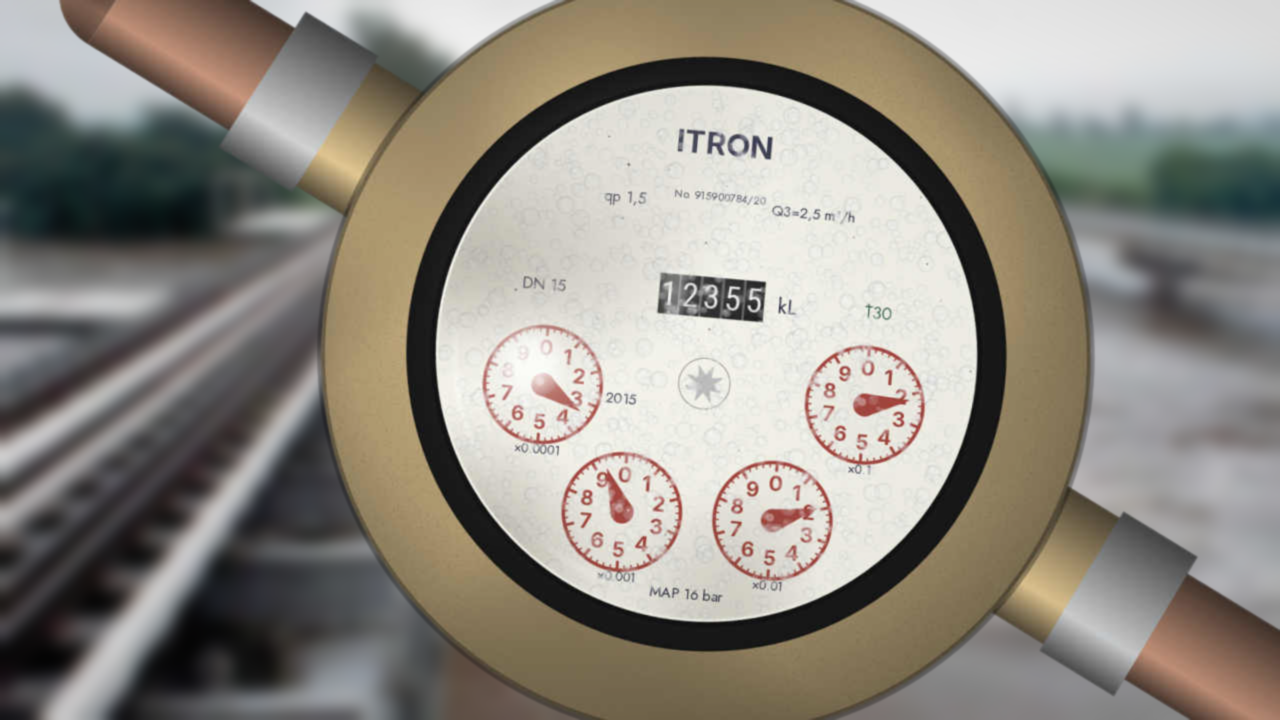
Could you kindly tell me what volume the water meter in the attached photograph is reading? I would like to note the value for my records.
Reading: 12355.2193 kL
